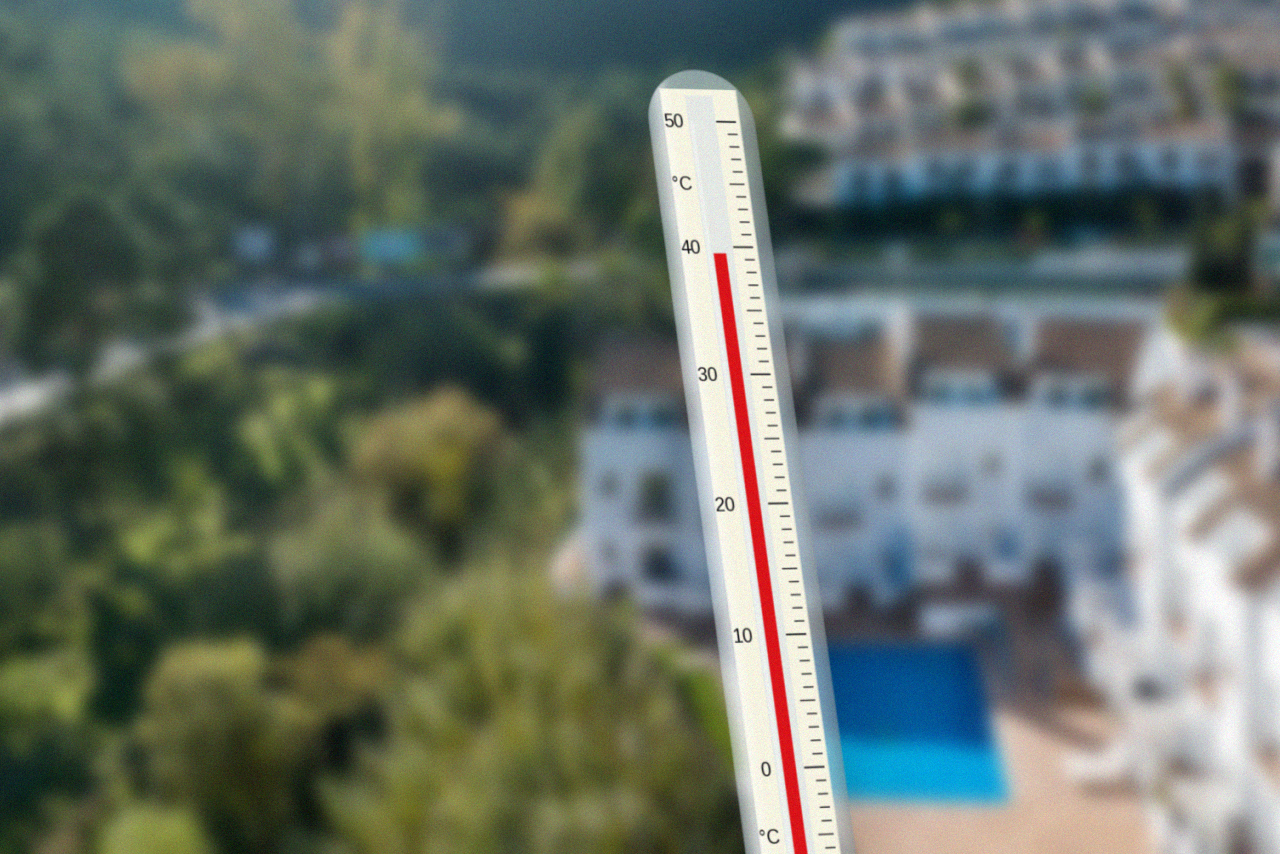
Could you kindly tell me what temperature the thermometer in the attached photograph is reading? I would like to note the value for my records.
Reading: 39.5 °C
